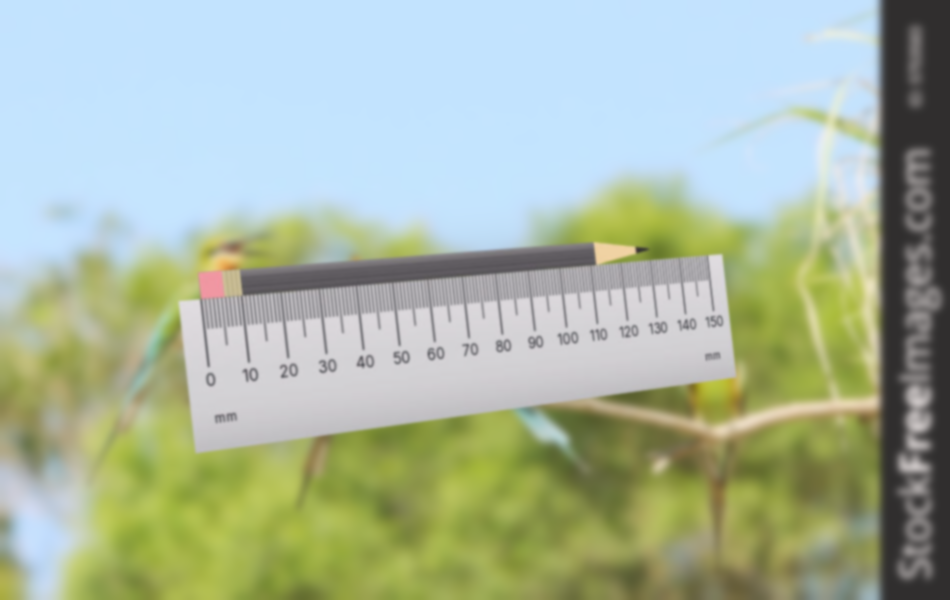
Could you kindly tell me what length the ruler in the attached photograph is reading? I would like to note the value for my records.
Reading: 130 mm
